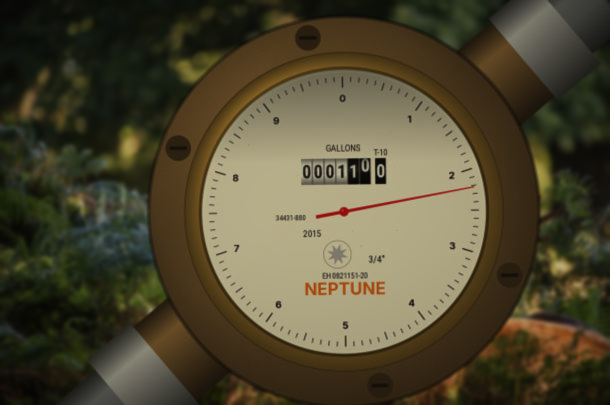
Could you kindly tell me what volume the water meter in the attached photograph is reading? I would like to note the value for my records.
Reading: 1102.2 gal
